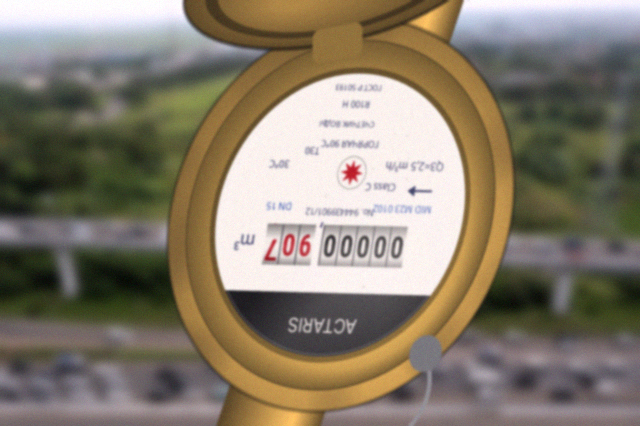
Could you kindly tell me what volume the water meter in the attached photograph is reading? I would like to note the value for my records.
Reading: 0.907 m³
